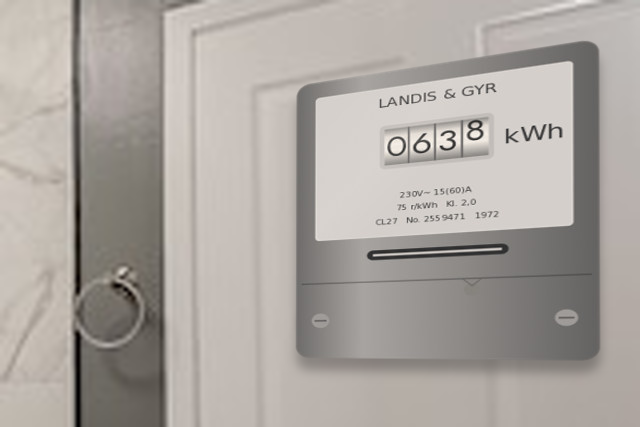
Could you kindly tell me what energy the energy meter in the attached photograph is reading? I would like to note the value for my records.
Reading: 638 kWh
